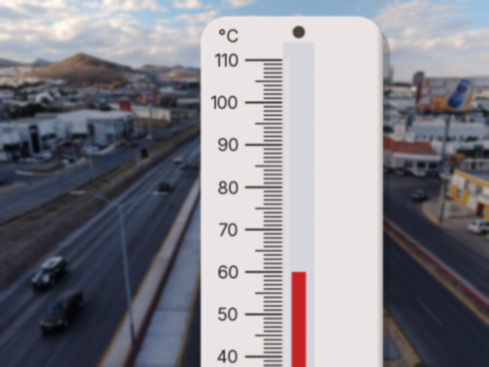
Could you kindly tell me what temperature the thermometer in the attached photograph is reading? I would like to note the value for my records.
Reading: 60 °C
